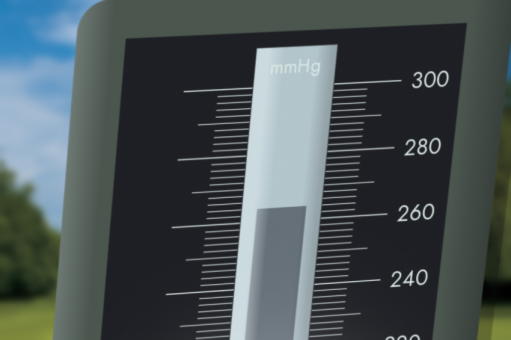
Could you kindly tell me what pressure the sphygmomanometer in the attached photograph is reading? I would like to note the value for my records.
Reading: 264 mmHg
